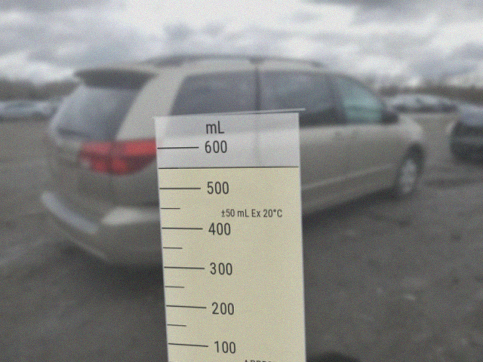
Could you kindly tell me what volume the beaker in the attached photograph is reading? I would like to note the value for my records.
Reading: 550 mL
